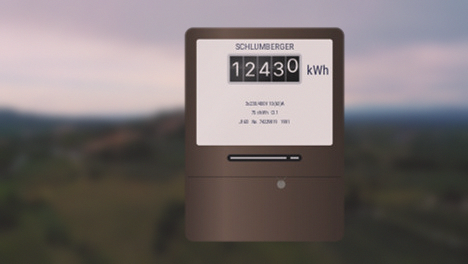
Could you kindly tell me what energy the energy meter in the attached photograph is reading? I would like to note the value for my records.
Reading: 12430 kWh
